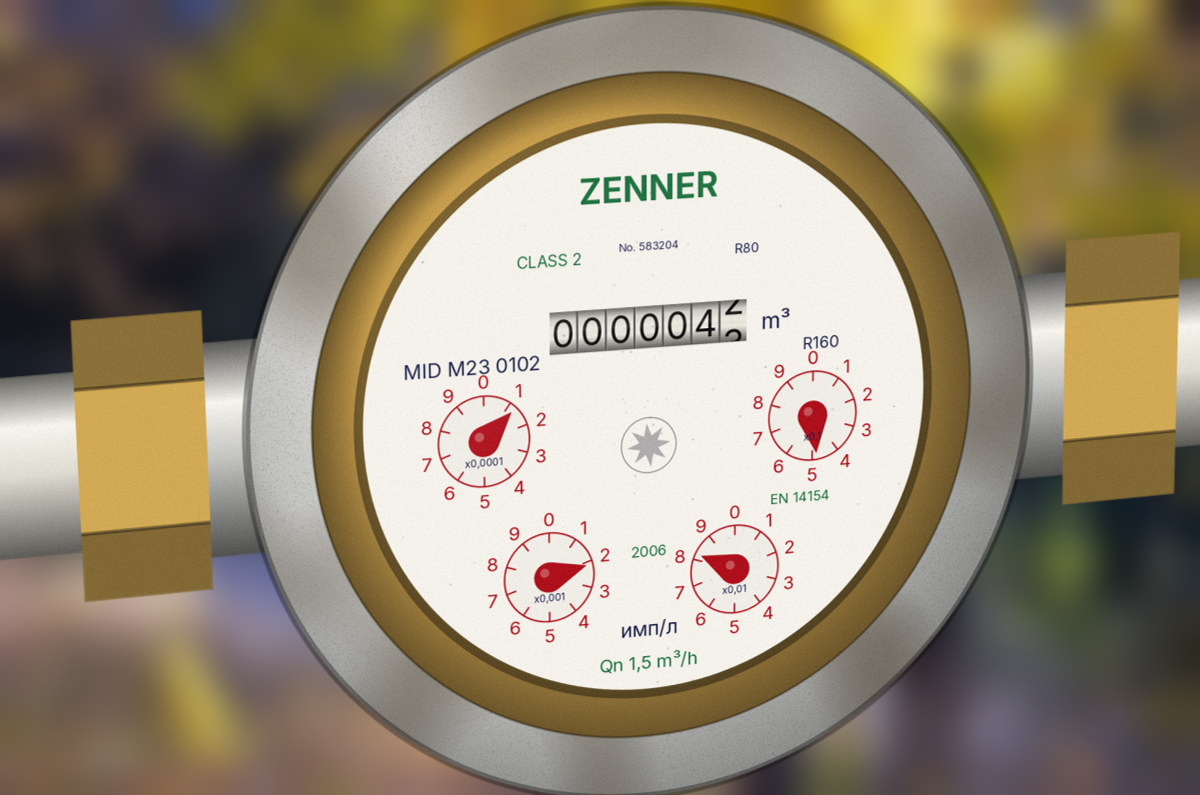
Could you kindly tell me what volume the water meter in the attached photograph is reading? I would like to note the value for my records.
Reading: 42.4821 m³
